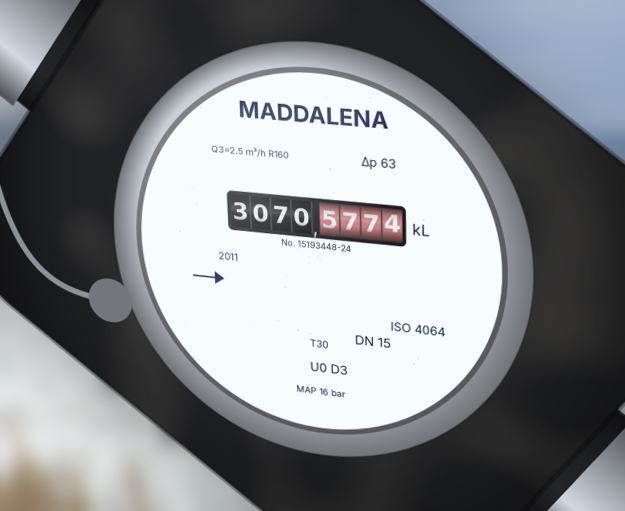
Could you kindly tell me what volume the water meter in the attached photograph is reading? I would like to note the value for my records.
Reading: 3070.5774 kL
